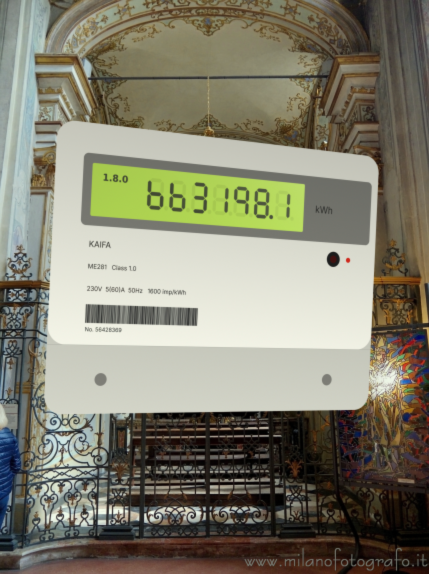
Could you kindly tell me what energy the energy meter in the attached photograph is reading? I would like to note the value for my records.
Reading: 663198.1 kWh
